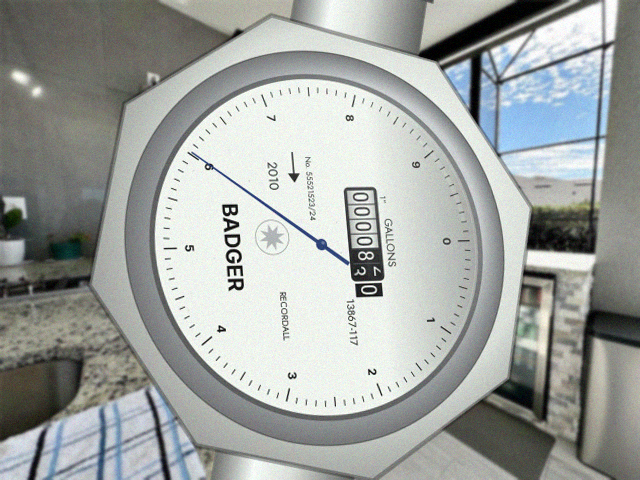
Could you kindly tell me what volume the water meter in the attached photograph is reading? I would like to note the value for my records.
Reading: 826.0 gal
